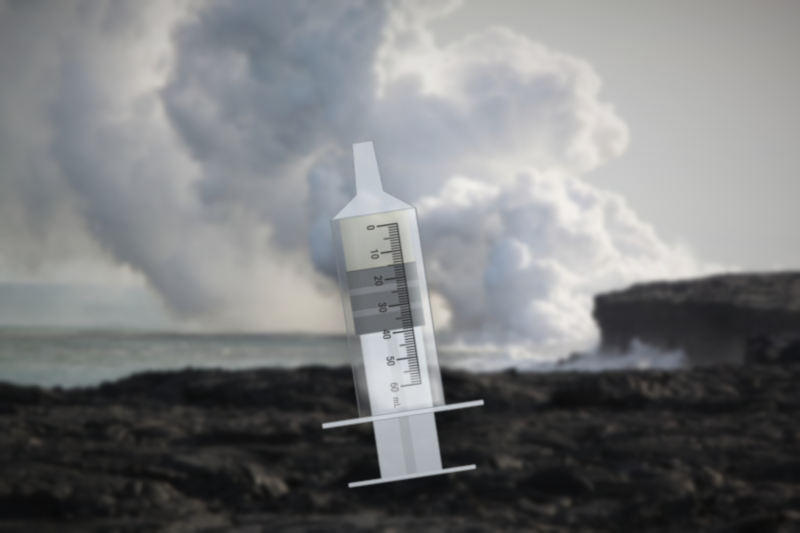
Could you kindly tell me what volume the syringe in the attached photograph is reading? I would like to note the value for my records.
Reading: 15 mL
